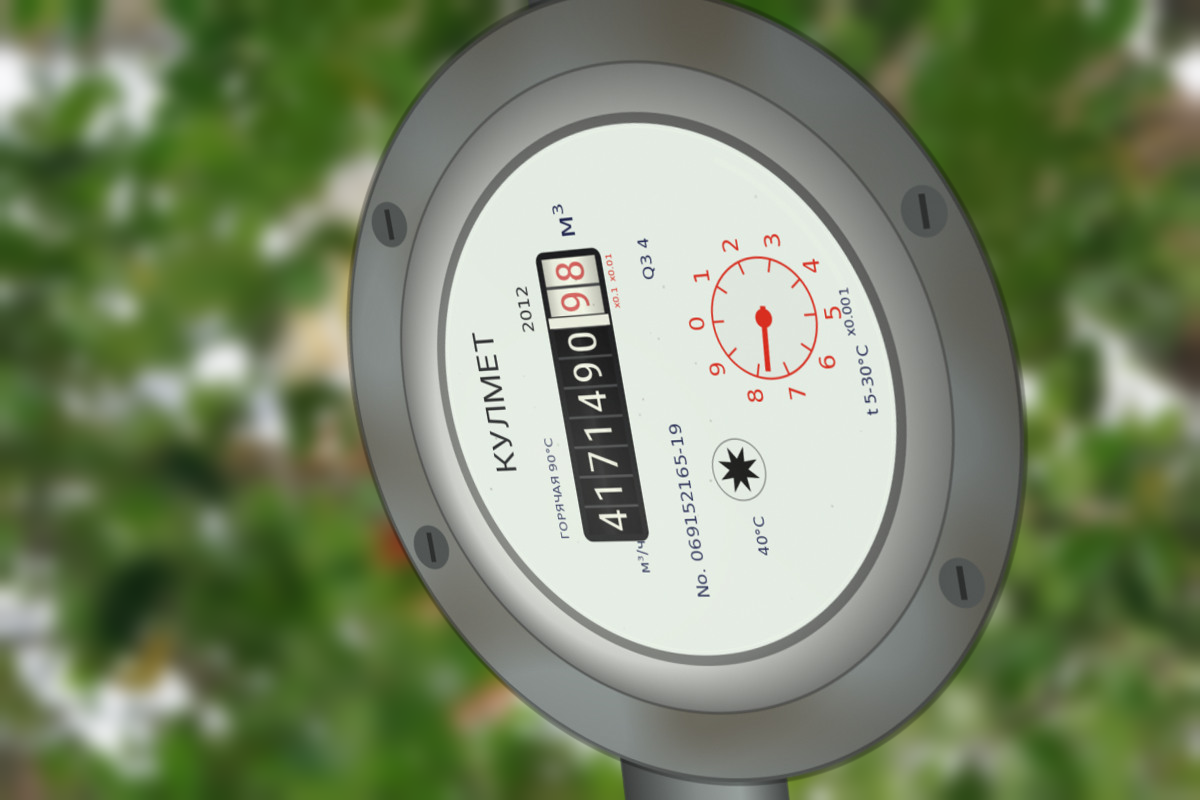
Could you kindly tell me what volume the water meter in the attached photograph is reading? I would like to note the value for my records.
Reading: 4171490.987 m³
